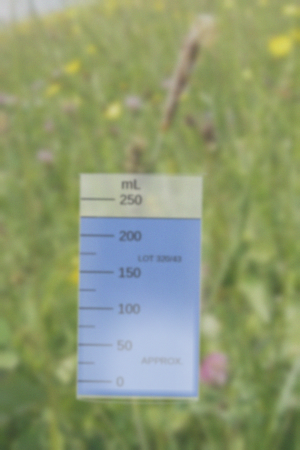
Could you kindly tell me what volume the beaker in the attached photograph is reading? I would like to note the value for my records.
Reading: 225 mL
